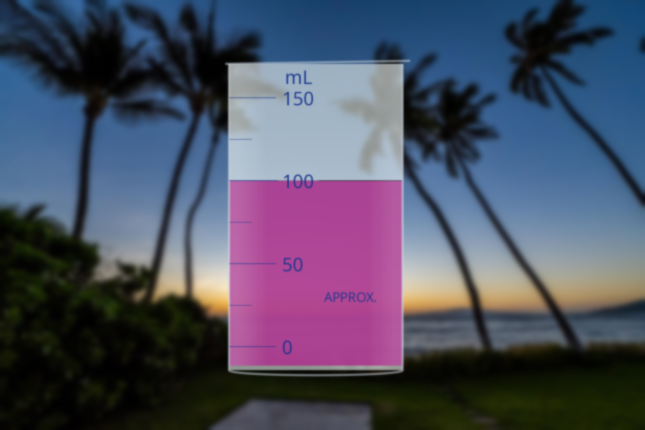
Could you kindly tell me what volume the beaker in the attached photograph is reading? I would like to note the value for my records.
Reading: 100 mL
